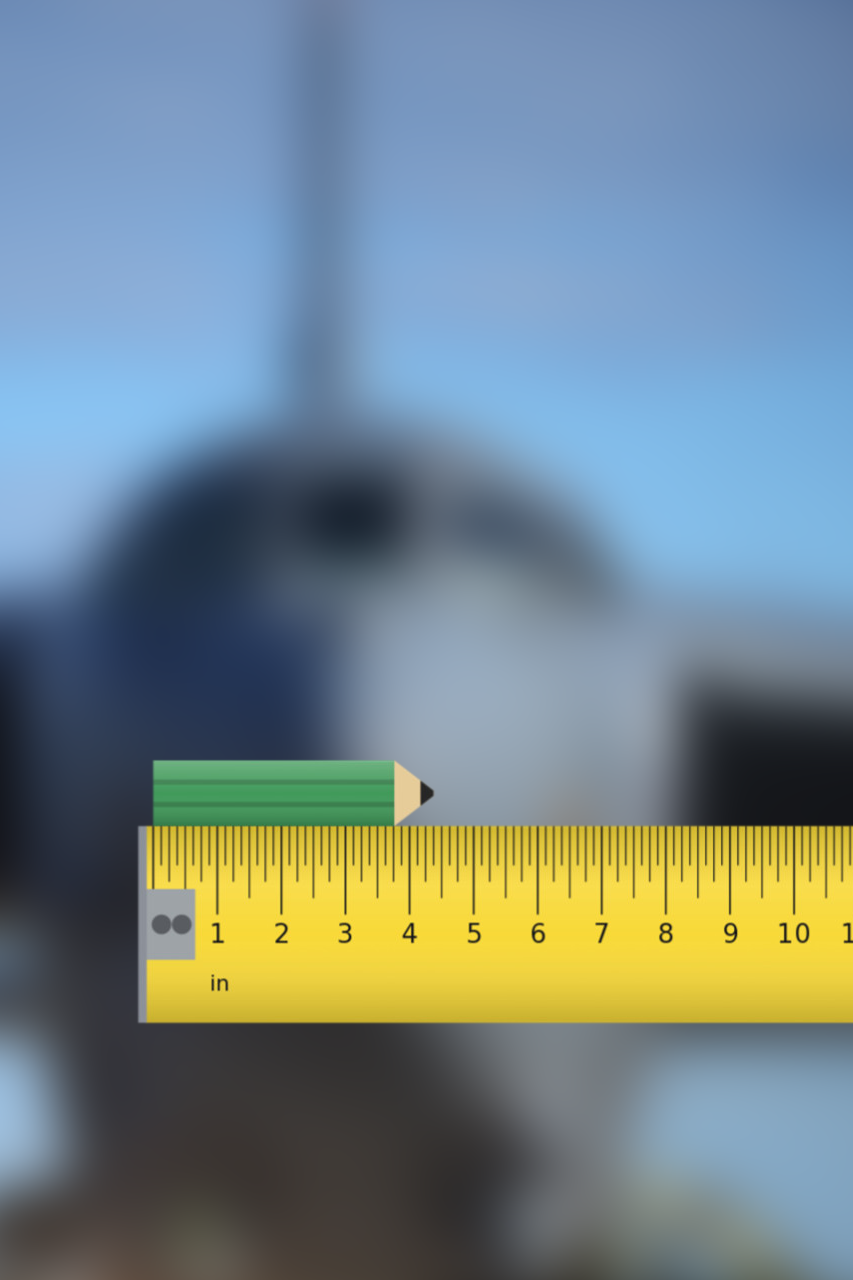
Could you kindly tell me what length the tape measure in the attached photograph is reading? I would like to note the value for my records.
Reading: 4.375 in
